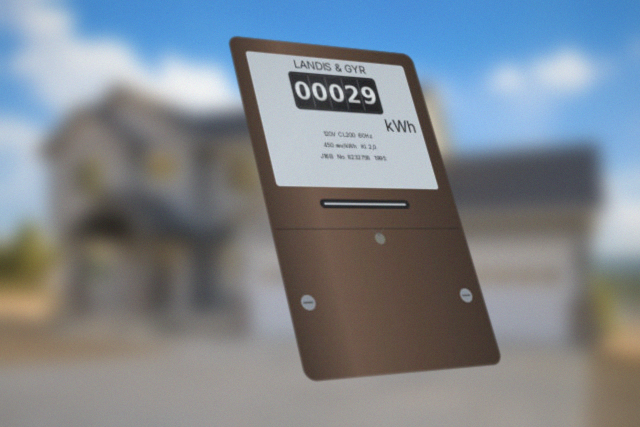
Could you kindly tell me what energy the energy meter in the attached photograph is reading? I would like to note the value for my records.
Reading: 29 kWh
